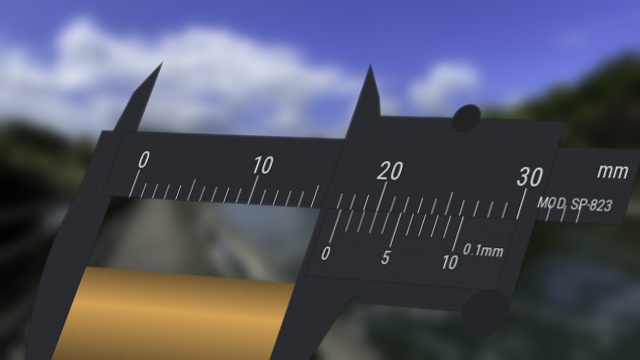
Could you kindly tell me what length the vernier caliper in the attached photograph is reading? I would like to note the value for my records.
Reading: 17.3 mm
